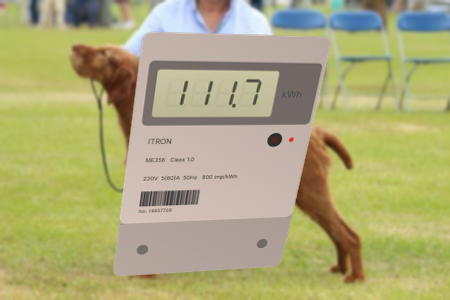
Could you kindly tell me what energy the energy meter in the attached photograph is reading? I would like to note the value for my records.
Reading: 111.7 kWh
